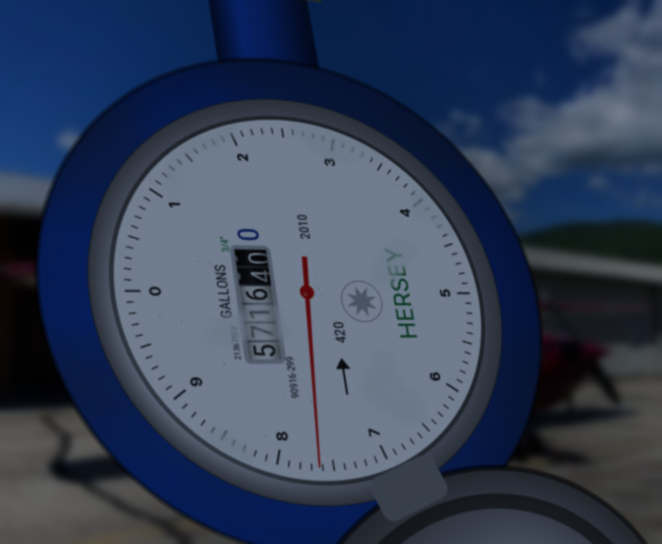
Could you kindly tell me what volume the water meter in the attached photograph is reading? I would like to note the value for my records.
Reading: 5716397.6 gal
